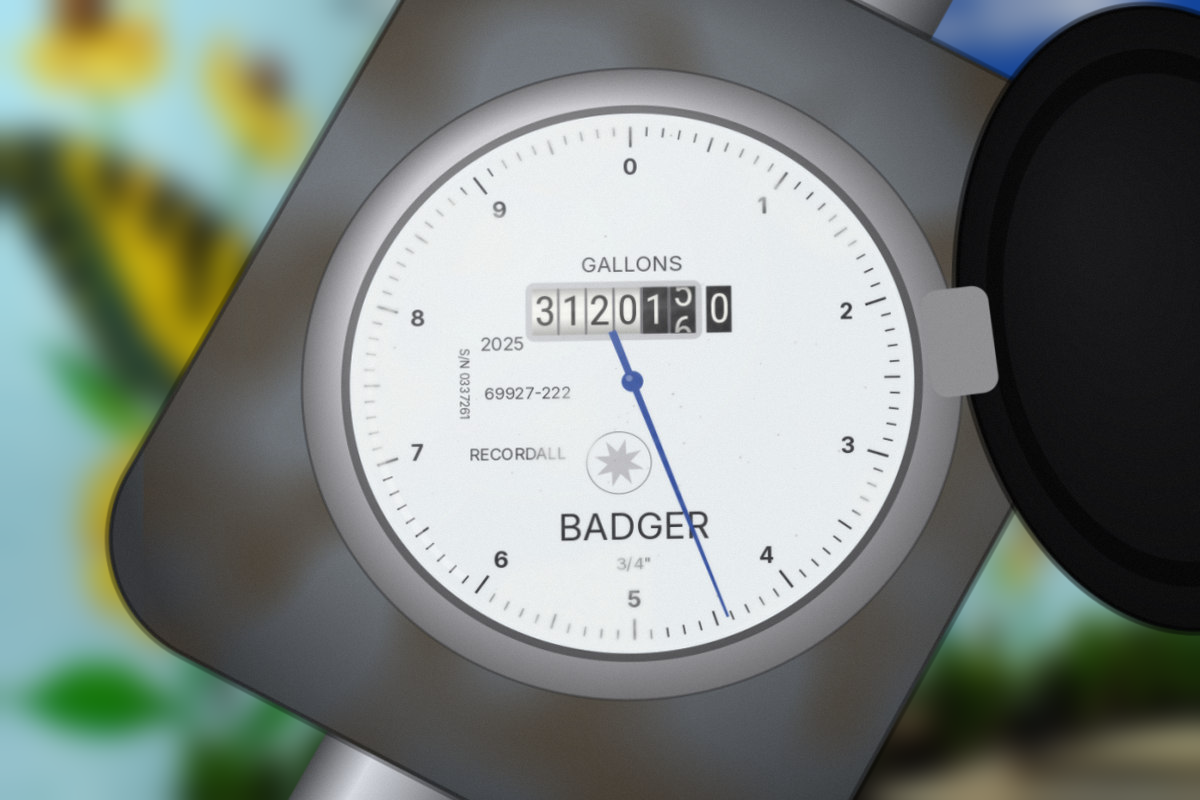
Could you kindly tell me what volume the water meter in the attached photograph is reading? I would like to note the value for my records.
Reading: 3120154.4 gal
